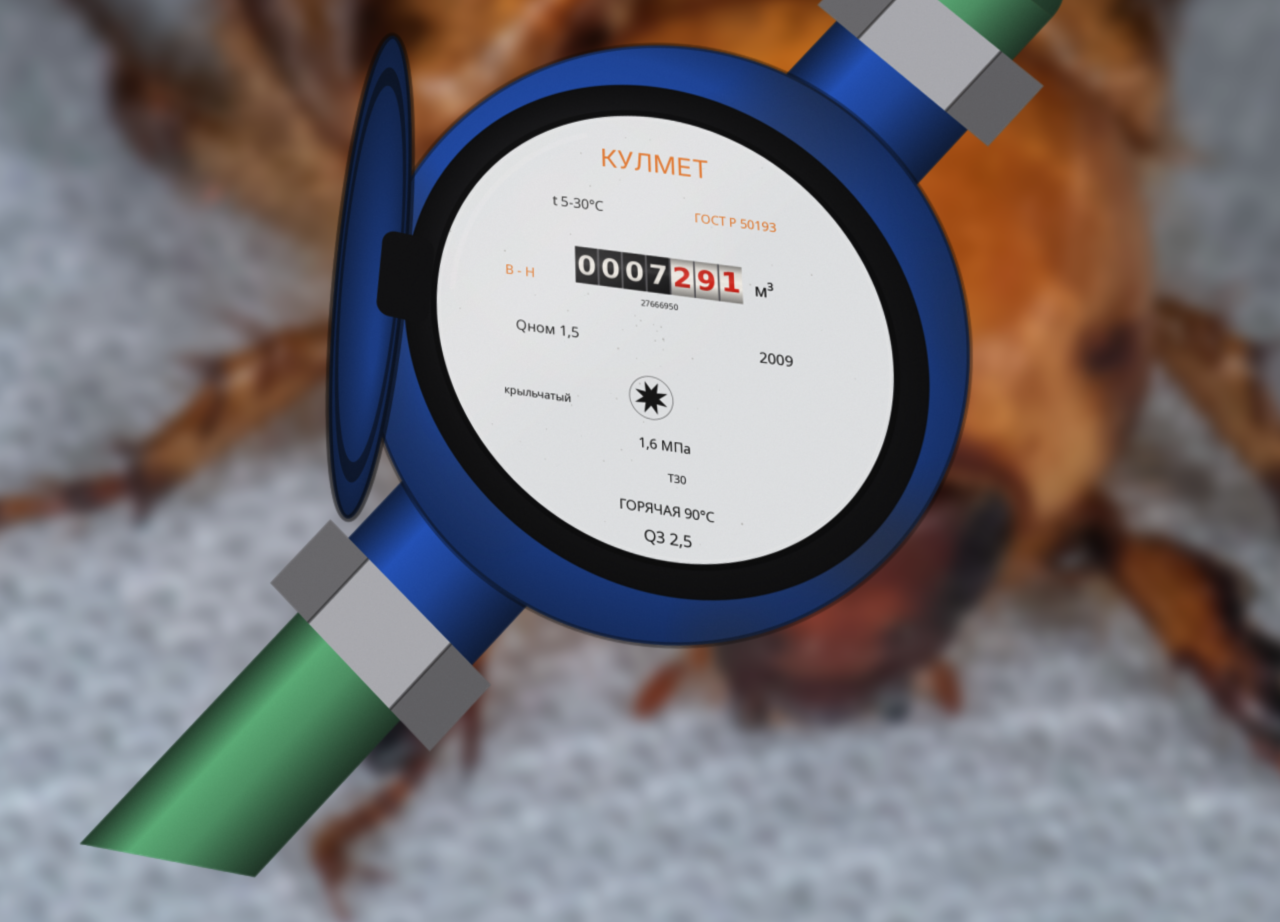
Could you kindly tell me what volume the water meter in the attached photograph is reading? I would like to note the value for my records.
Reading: 7.291 m³
